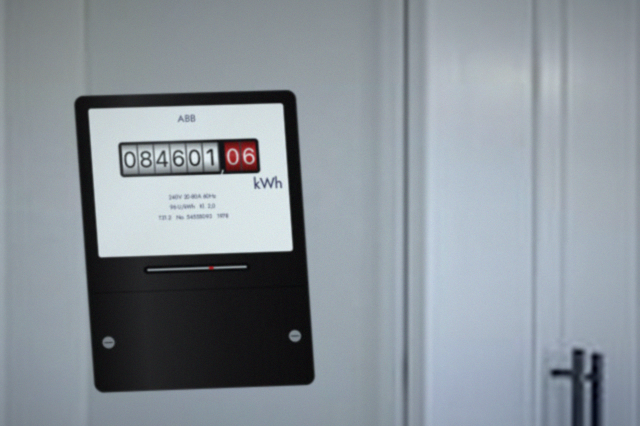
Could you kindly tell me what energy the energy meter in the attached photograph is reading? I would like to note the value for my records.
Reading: 84601.06 kWh
